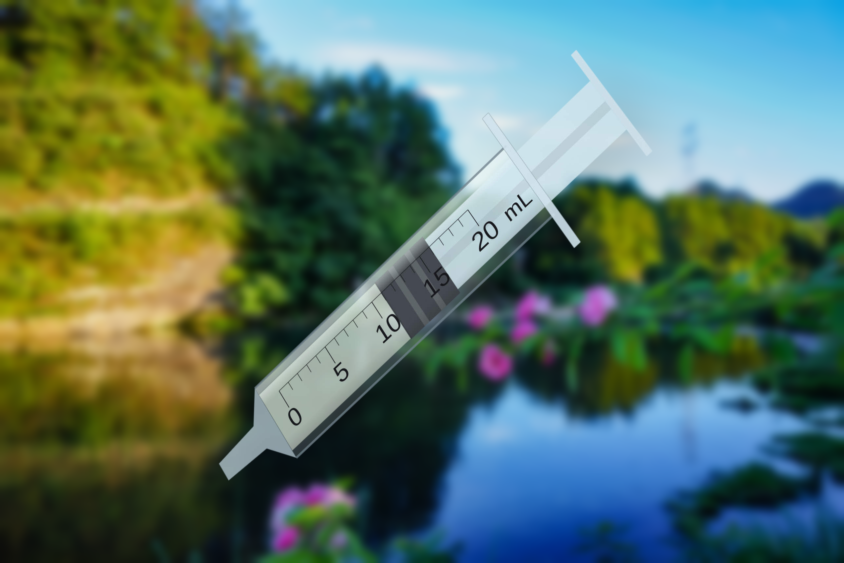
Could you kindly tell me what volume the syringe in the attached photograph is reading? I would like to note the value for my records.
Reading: 11 mL
